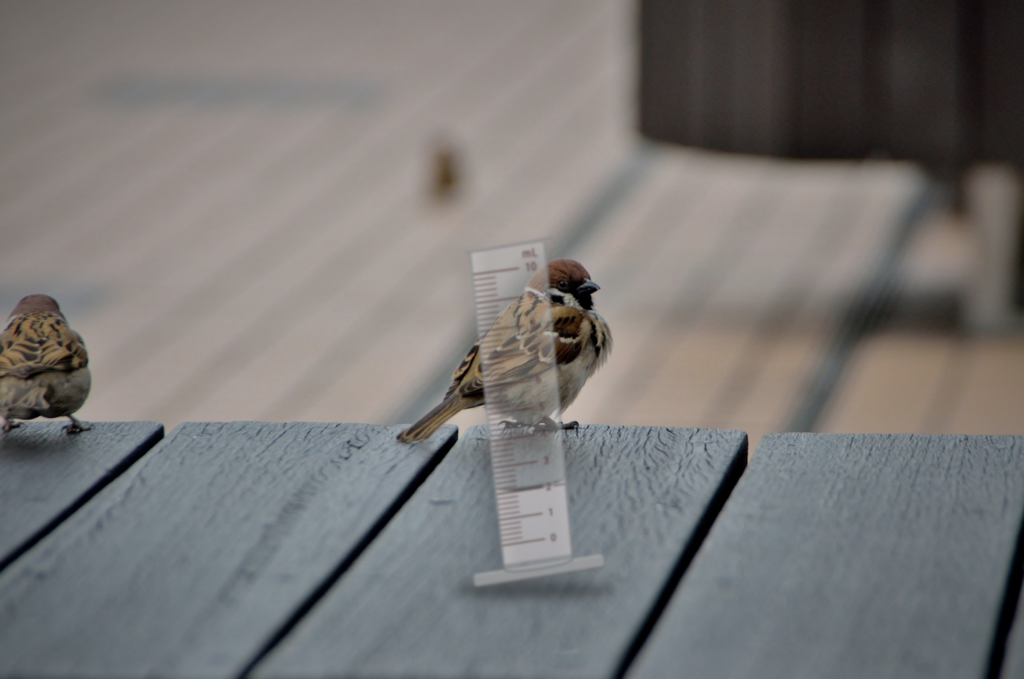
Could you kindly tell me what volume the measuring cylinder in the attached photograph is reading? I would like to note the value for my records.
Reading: 2 mL
